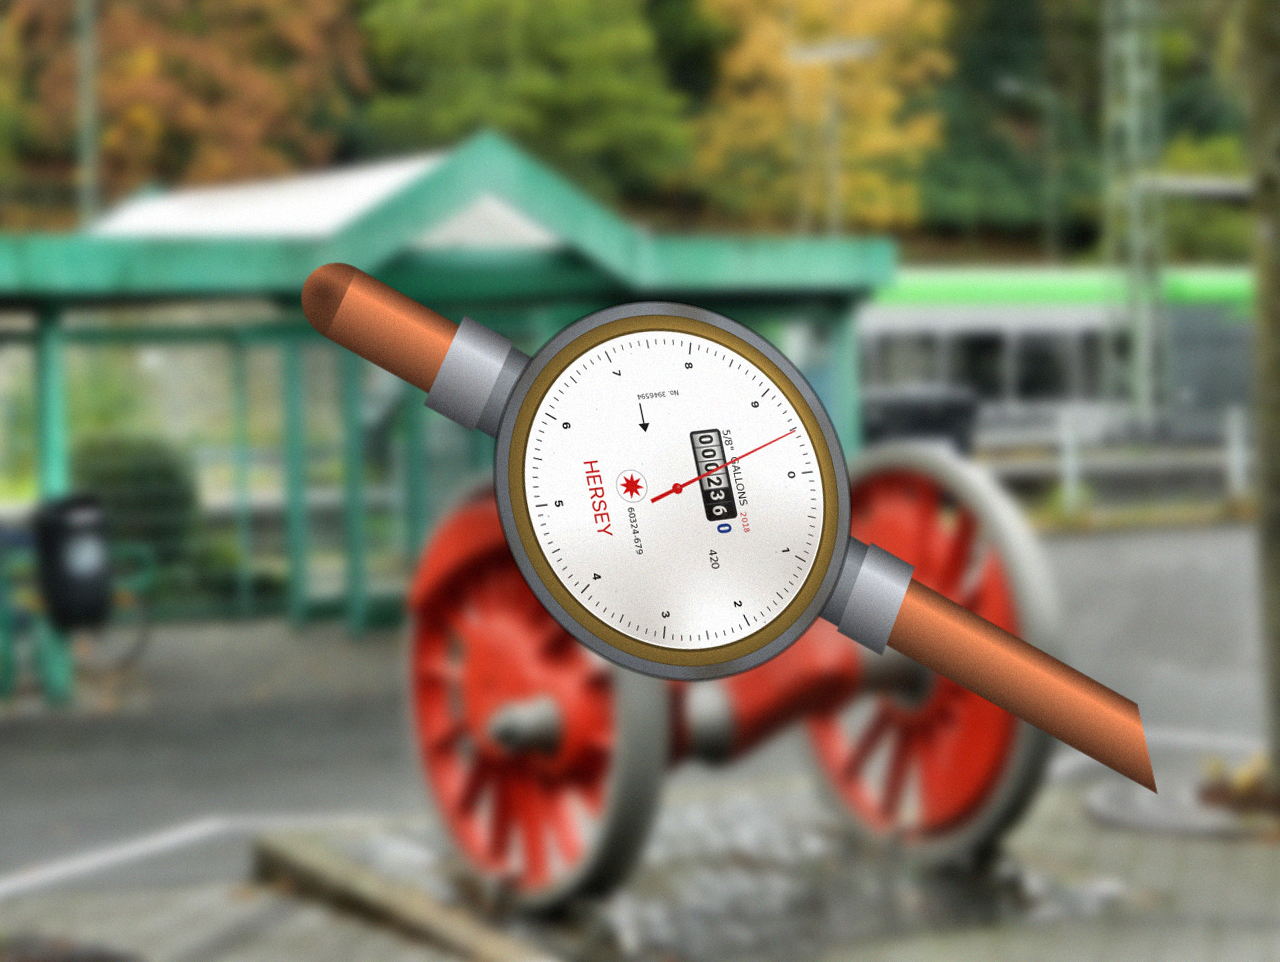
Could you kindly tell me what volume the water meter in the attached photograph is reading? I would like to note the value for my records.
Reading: 2359.5 gal
